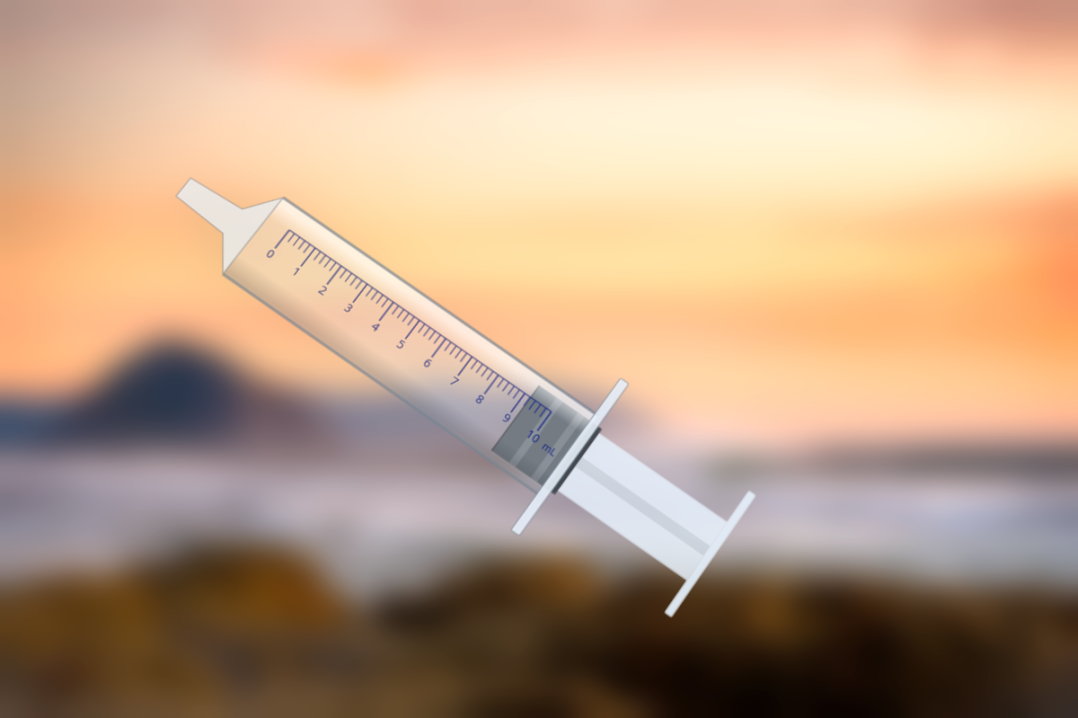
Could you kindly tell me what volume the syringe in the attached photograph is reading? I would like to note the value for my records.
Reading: 9.2 mL
